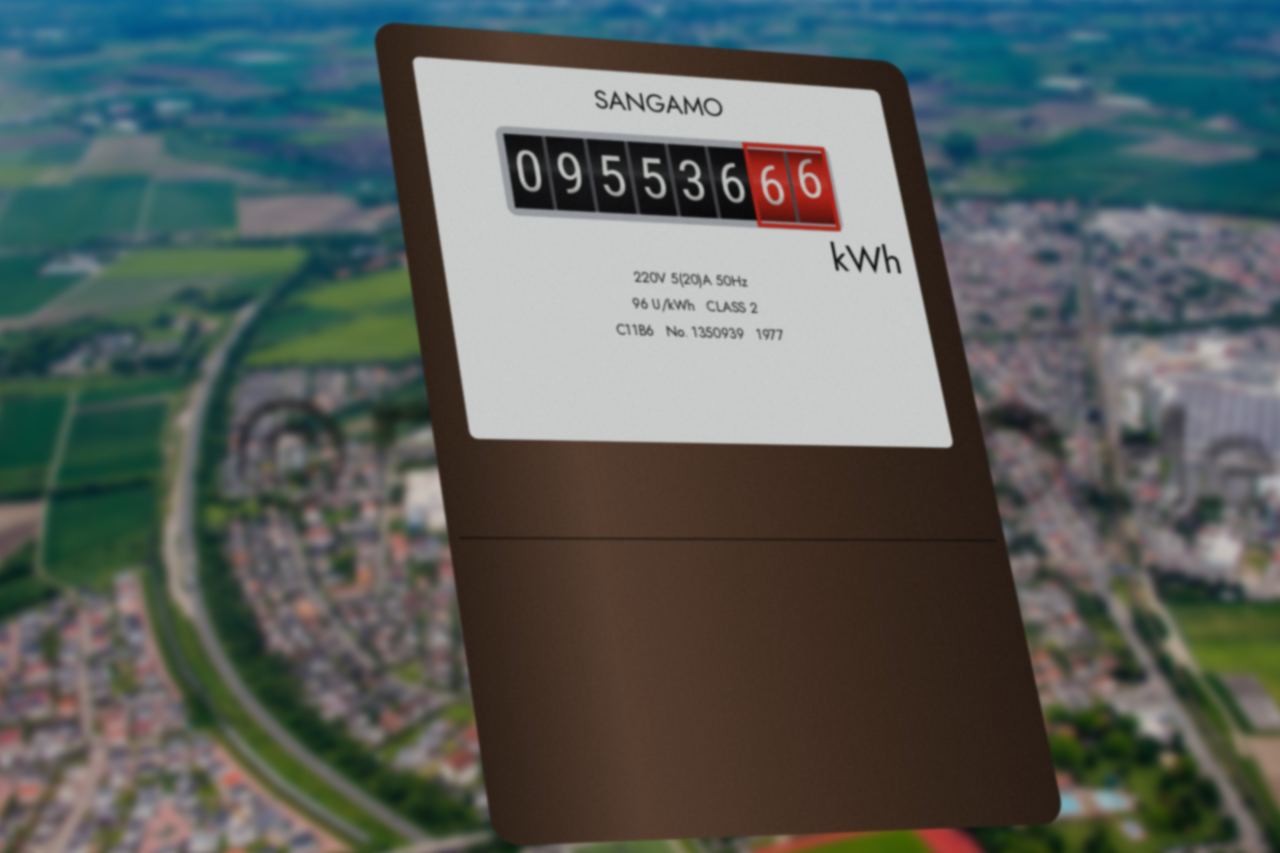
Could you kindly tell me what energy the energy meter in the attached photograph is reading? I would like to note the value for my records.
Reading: 95536.66 kWh
